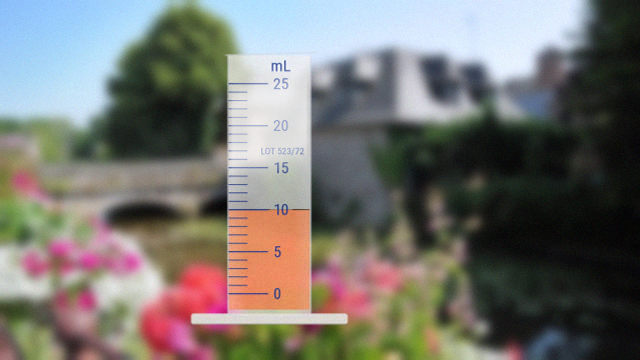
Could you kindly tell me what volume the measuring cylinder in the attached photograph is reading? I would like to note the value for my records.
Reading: 10 mL
